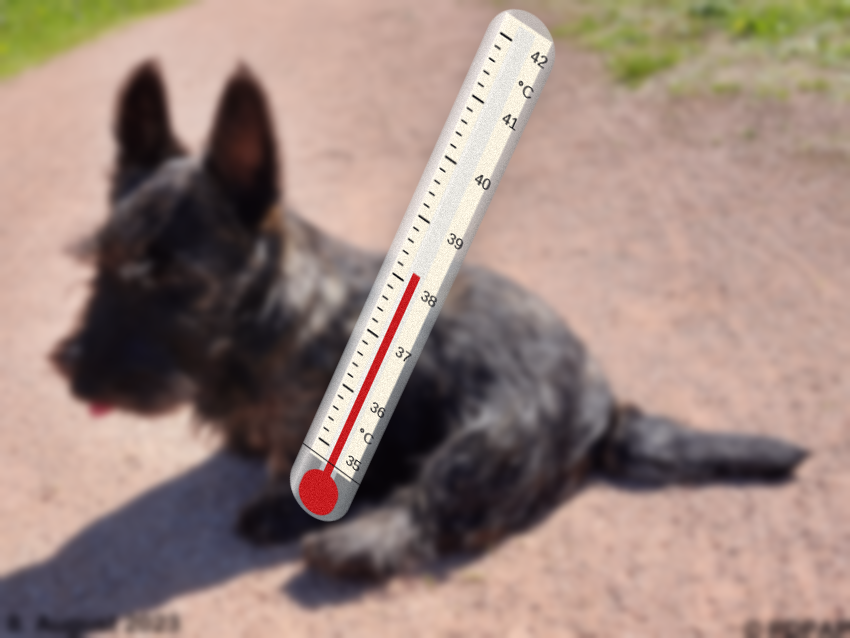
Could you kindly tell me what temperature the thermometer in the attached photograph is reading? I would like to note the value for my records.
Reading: 38.2 °C
